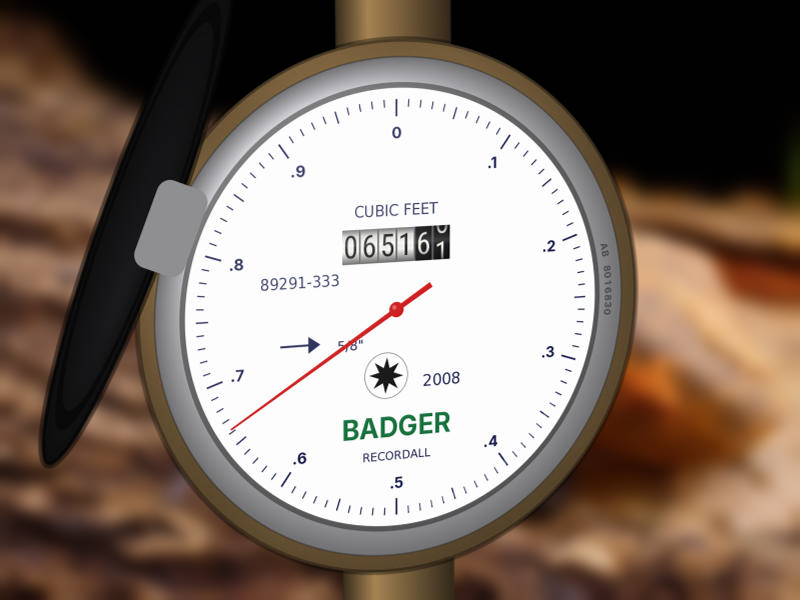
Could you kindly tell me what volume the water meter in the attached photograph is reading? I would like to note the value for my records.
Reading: 65160.66 ft³
